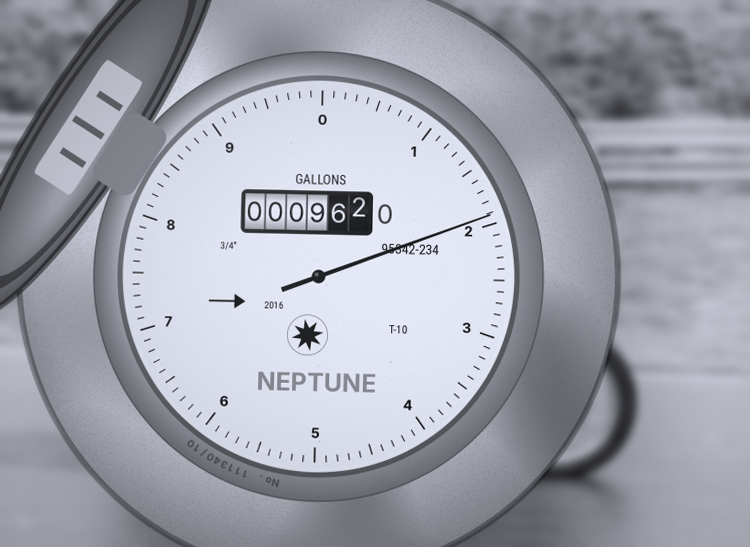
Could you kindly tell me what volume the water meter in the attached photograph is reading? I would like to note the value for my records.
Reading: 9621.9 gal
